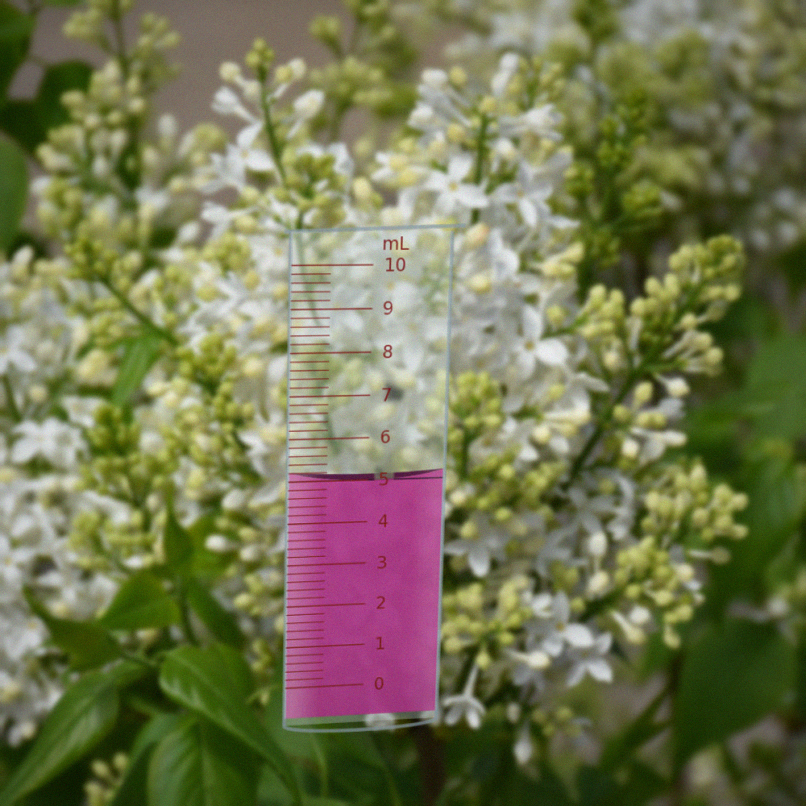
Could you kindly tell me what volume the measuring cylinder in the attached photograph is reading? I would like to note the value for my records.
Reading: 5 mL
